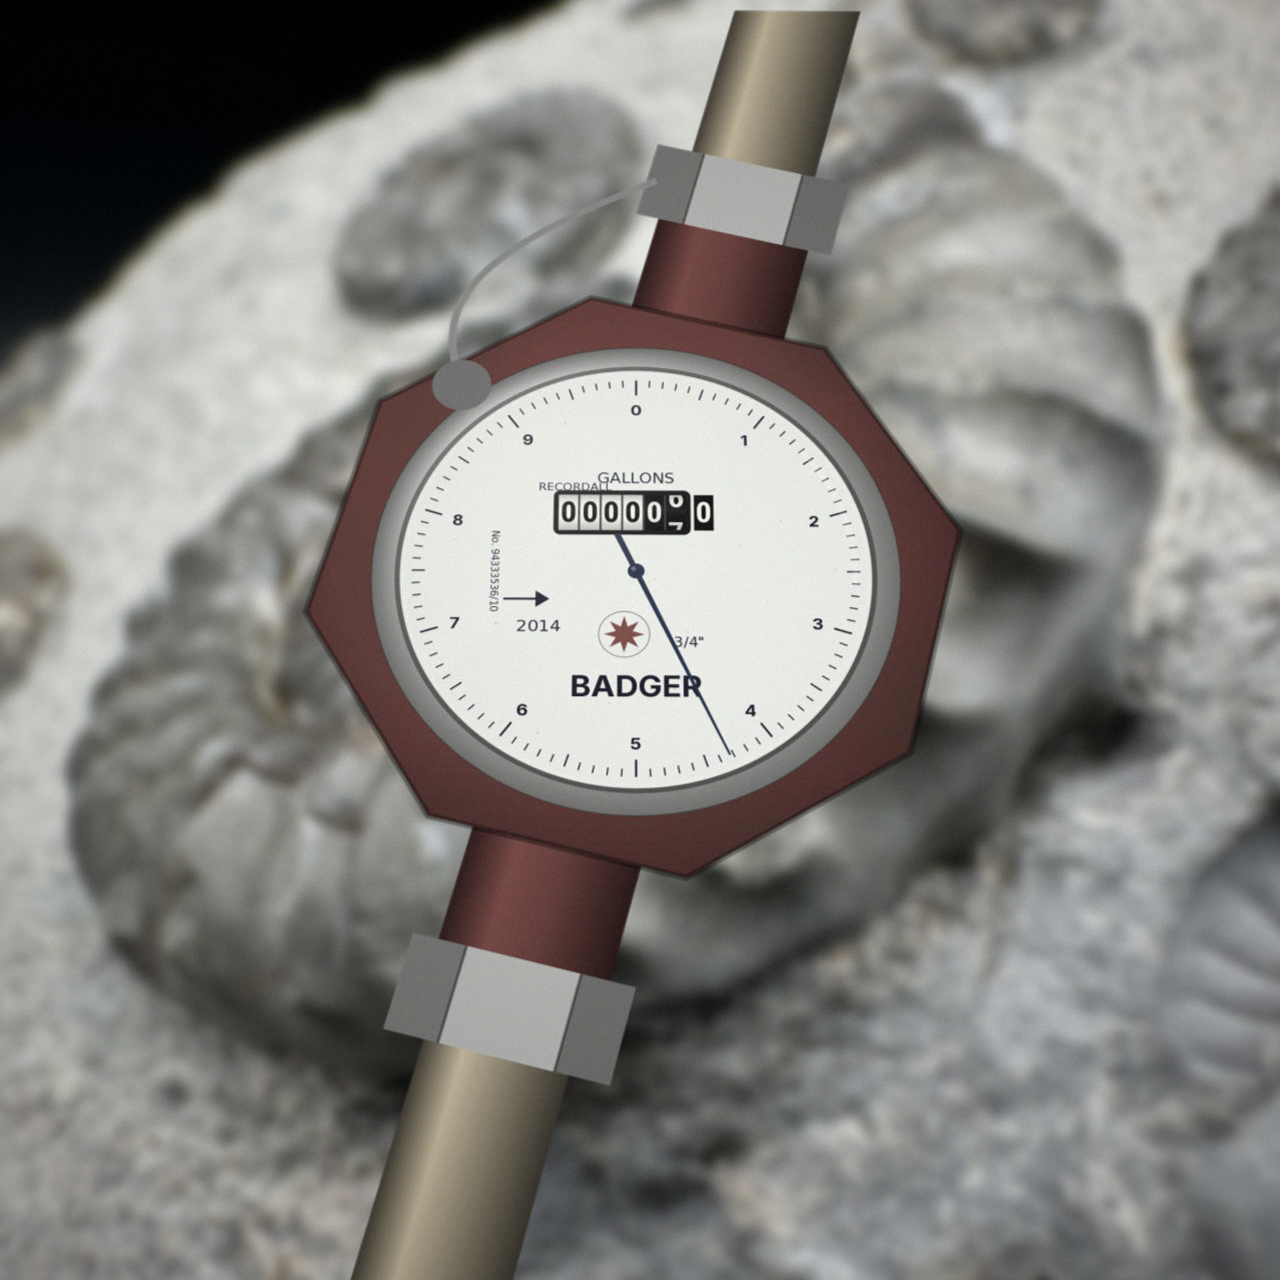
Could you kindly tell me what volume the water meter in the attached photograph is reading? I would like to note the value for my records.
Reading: 64.3 gal
